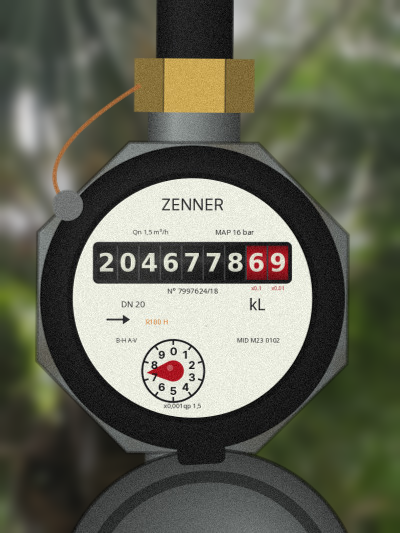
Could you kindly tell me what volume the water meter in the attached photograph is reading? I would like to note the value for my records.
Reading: 2046778.697 kL
